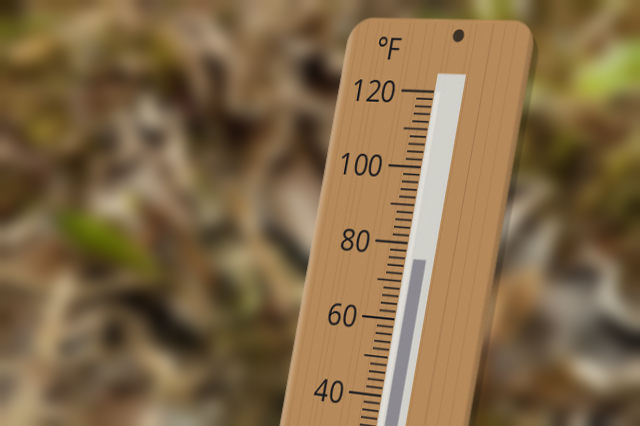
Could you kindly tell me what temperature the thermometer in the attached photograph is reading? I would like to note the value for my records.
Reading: 76 °F
